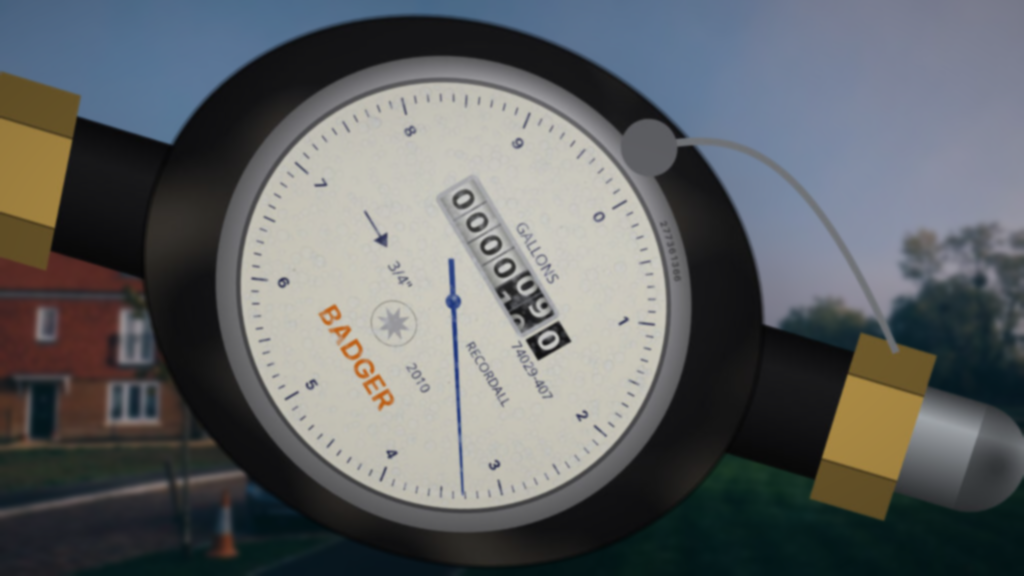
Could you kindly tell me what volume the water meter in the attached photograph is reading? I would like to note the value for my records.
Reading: 93.3 gal
